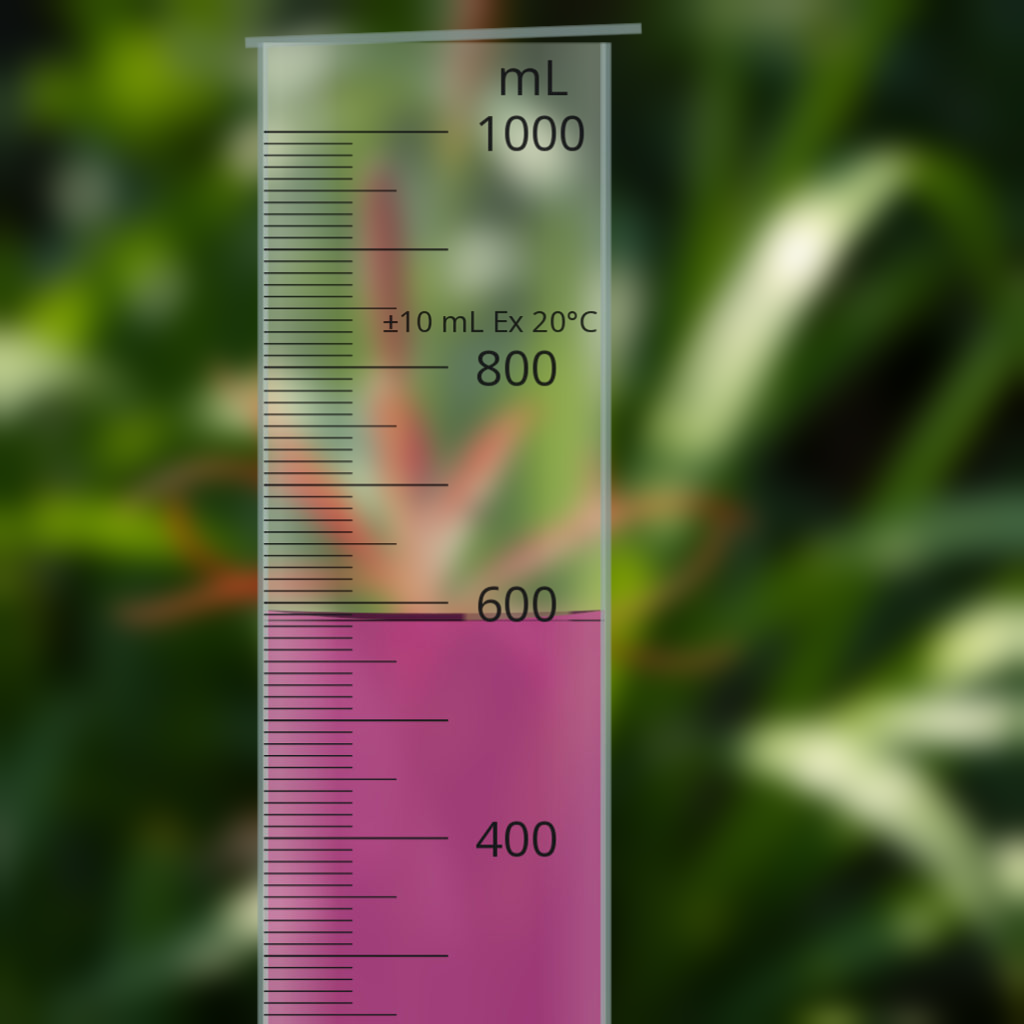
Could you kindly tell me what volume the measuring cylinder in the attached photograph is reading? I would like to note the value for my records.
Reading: 585 mL
